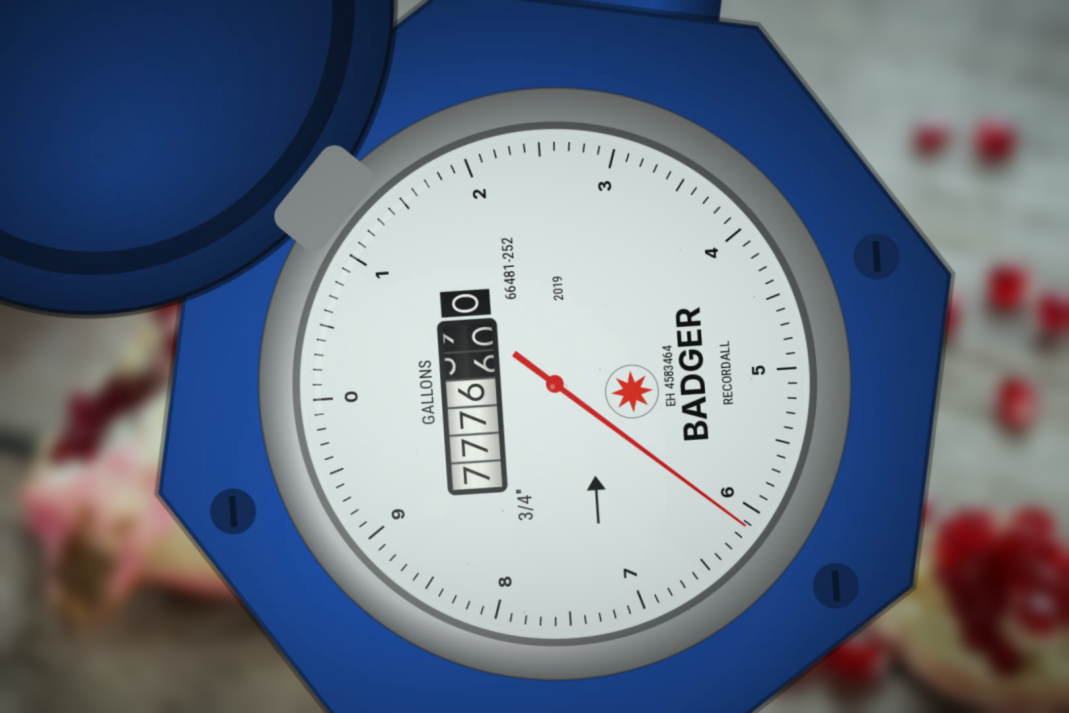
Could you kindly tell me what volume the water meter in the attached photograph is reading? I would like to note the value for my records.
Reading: 7776596.1 gal
